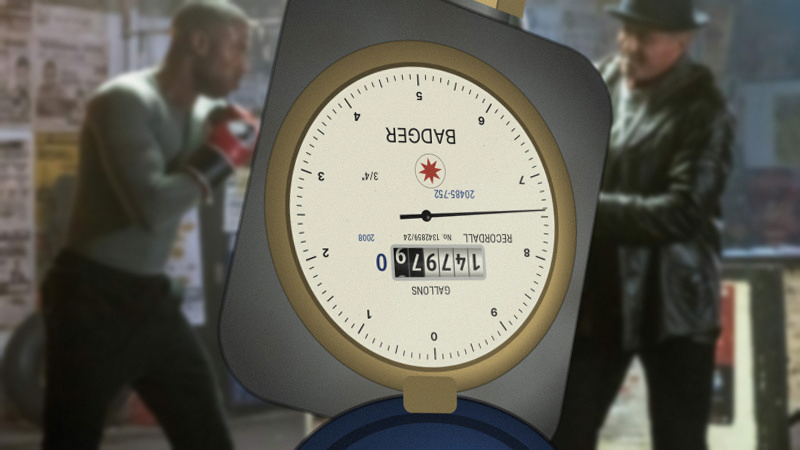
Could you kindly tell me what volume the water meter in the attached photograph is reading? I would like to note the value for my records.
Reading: 1479787.4 gal
